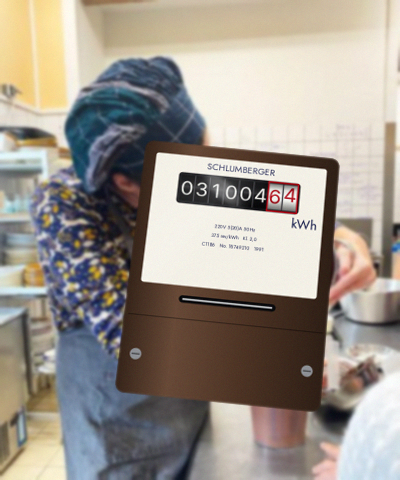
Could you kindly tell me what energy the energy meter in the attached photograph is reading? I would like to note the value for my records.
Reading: 31004.64 kWh
